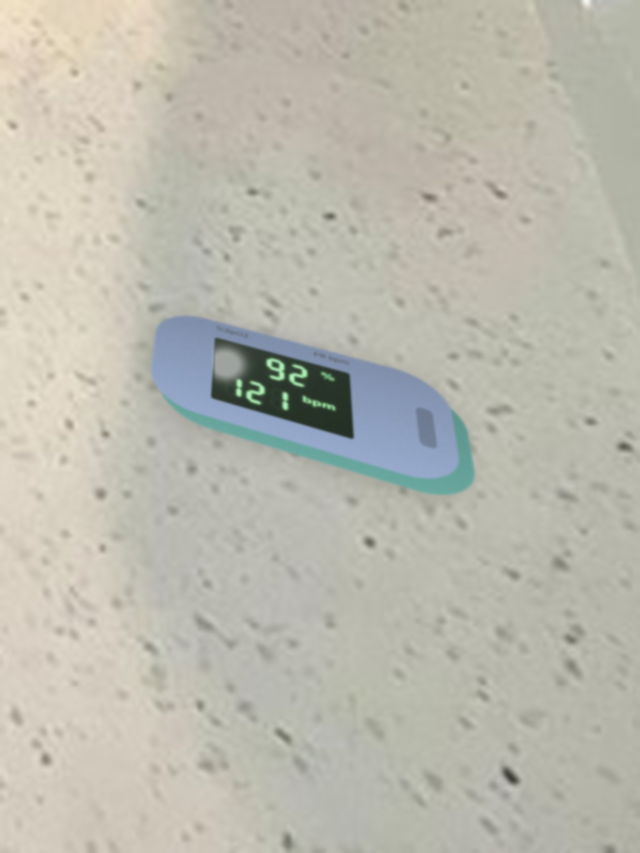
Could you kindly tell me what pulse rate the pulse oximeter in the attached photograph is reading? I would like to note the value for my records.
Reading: 121 bpm
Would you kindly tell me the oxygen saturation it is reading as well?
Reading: 92 %
